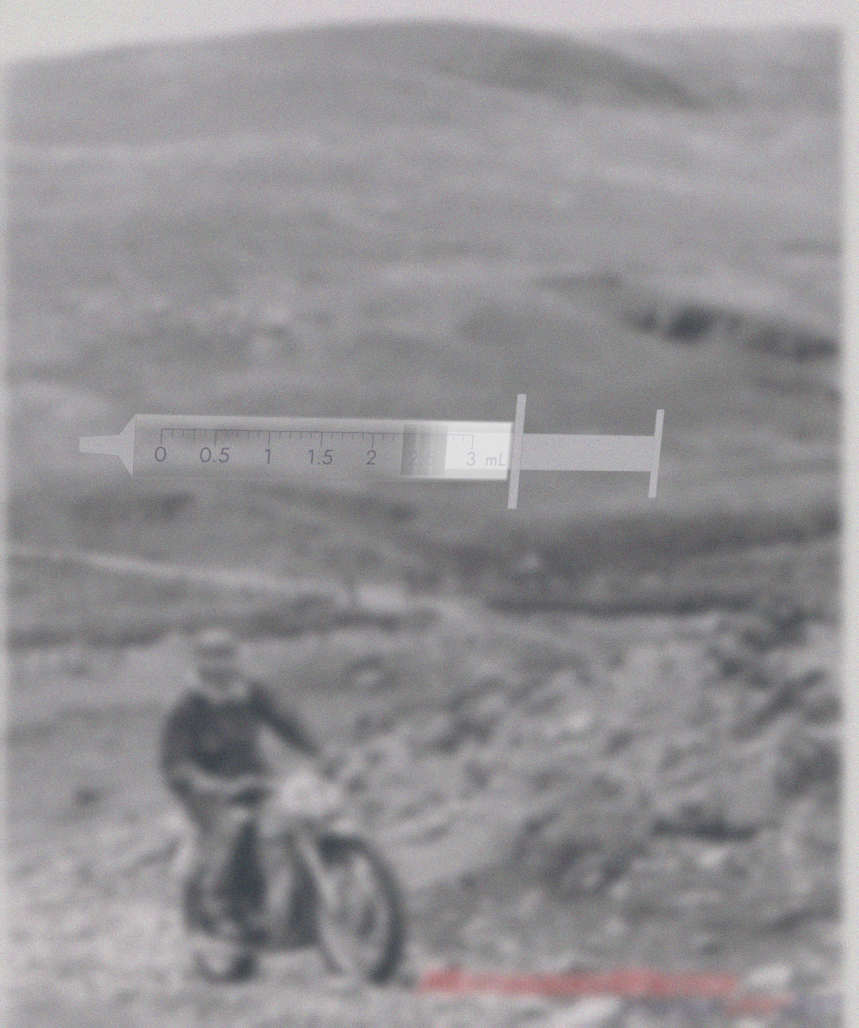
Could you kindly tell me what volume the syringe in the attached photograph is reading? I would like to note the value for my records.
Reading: 2.3 mL
